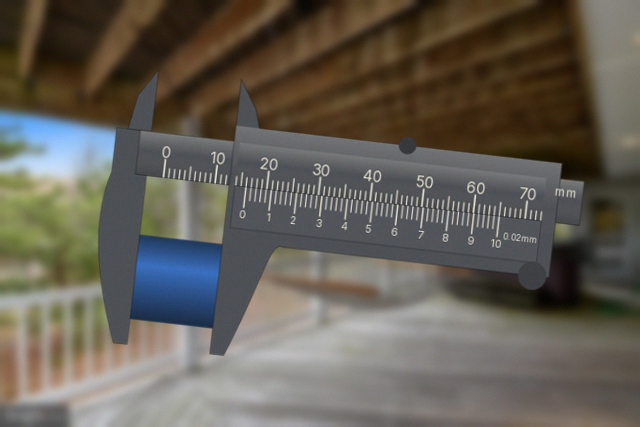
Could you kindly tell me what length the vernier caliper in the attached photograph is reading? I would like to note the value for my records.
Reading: 16.0 mm
